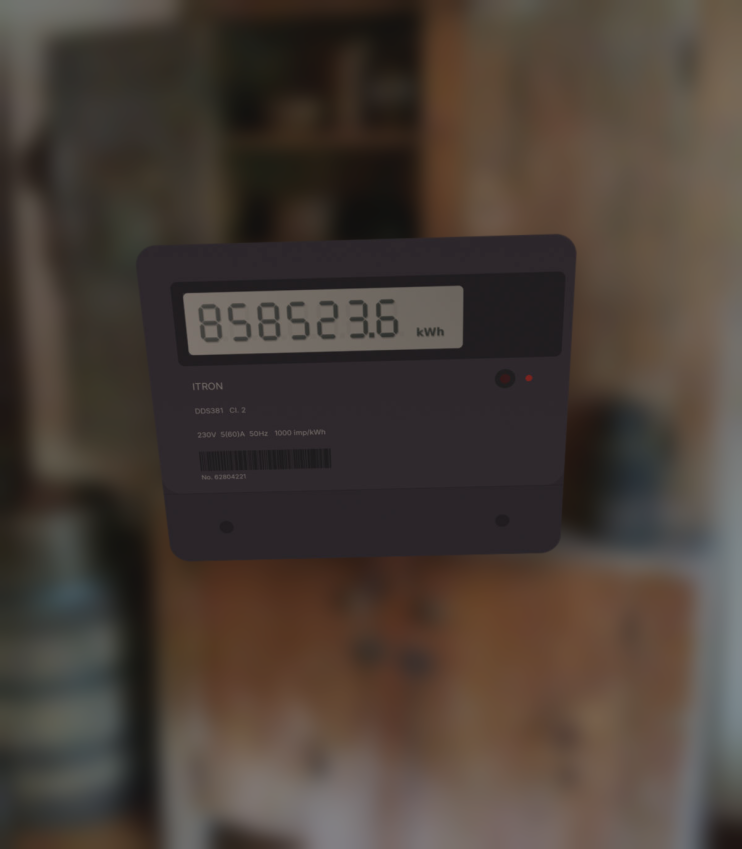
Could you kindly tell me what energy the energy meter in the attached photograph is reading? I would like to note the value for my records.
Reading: 858523.6 kWh
